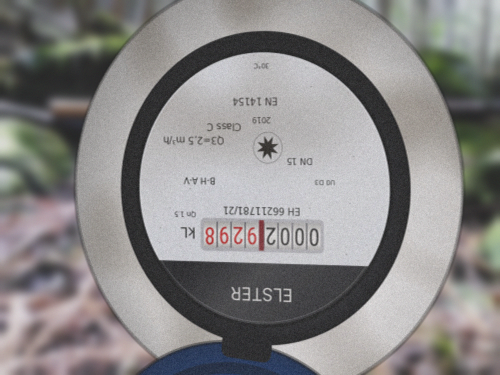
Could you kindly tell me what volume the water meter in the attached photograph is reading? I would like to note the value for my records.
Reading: 2.9298 kL
